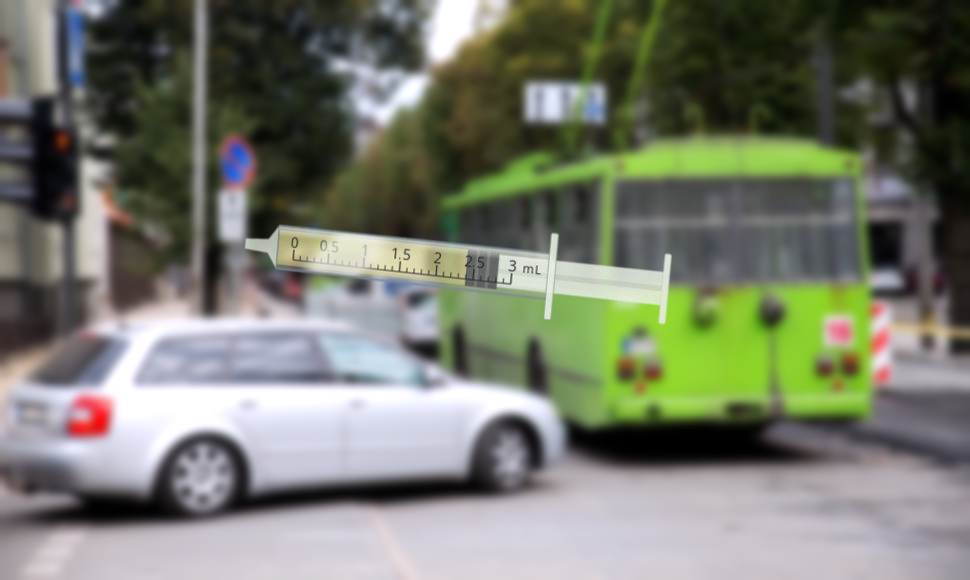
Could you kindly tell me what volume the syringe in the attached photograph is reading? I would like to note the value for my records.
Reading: 2.4 mL
